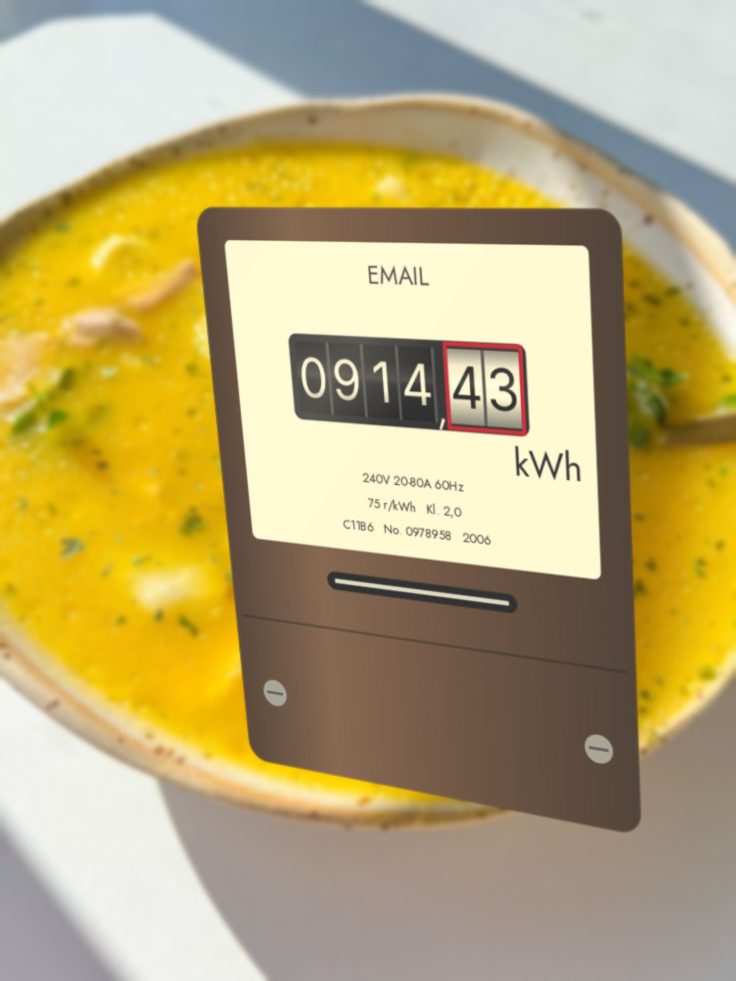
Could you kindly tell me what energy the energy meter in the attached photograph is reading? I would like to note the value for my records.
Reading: 914.43 kWh
